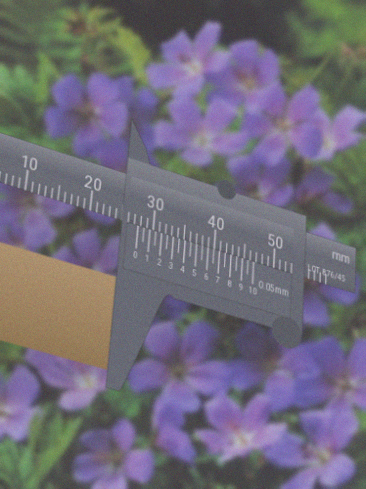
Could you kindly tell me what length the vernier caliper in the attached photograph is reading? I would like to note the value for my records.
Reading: 27.6 mm
